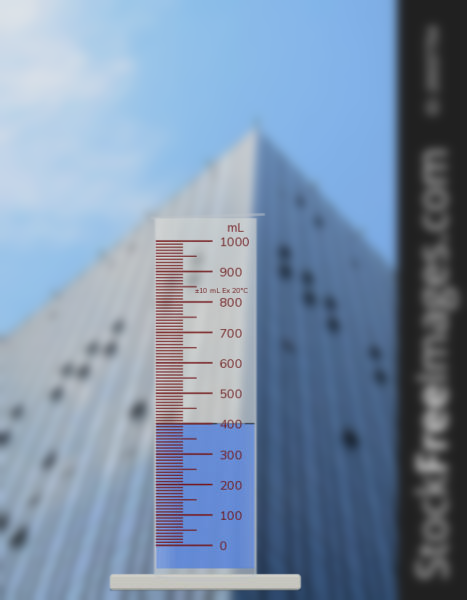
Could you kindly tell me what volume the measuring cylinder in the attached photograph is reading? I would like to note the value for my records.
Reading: 400 mL
